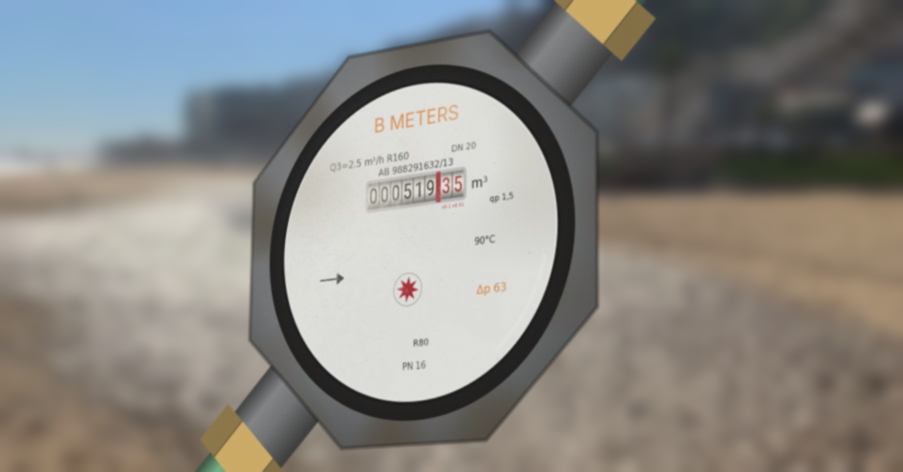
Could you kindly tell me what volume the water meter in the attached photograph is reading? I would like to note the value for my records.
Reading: 519.35 m³
